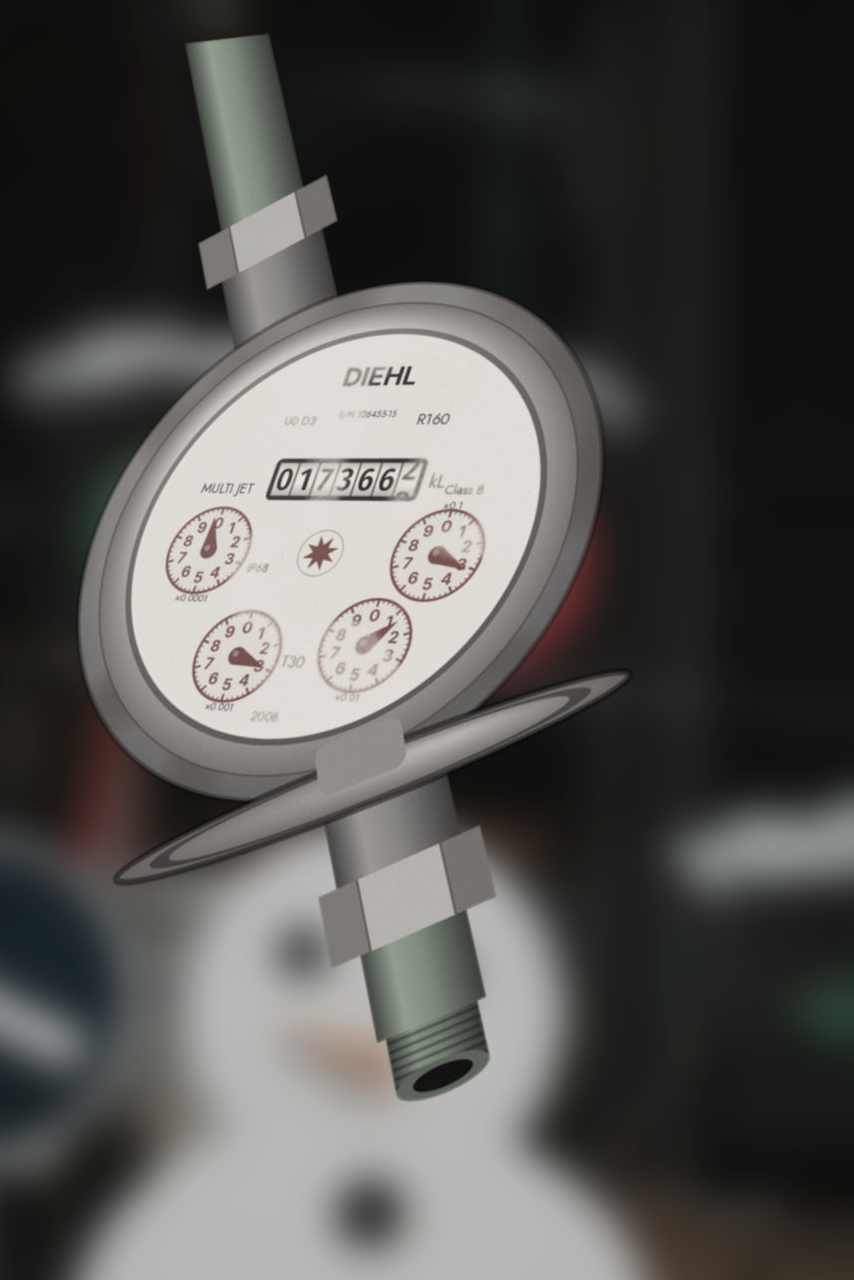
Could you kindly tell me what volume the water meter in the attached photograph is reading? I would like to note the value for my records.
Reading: 173662.3129 kL
